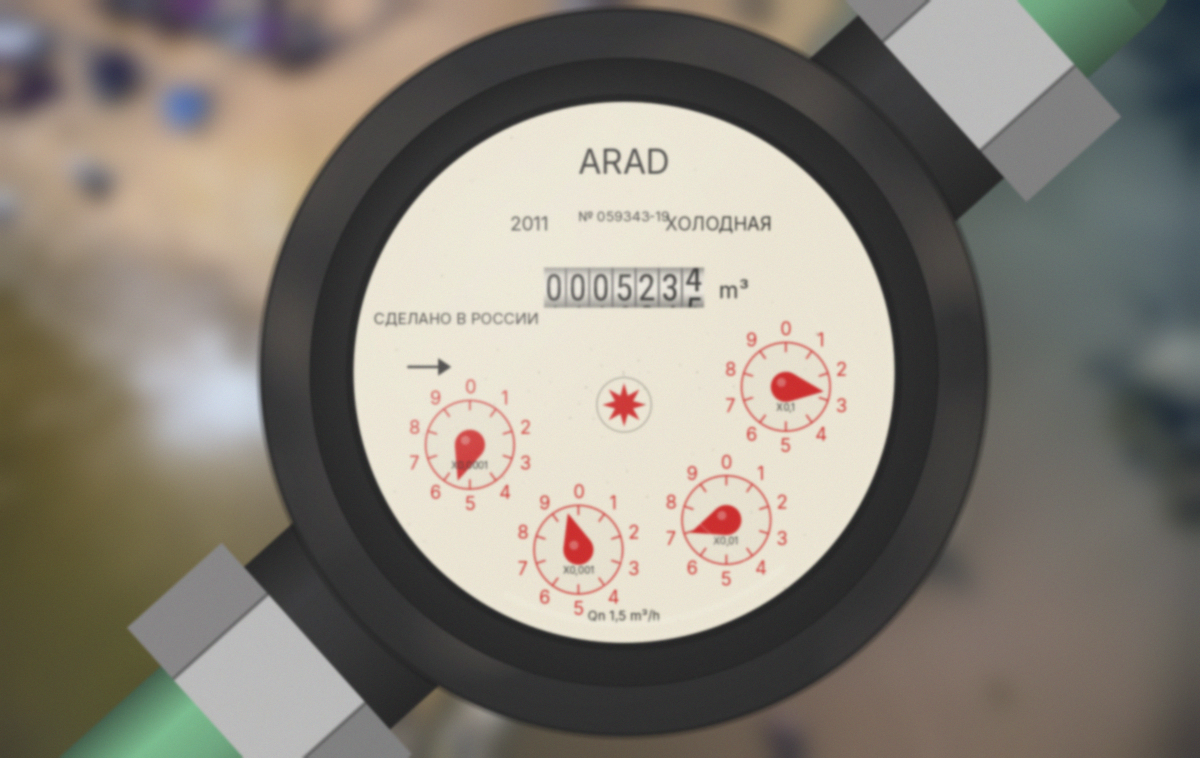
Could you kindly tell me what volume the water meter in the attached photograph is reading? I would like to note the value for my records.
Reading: 5234.2695 m³
